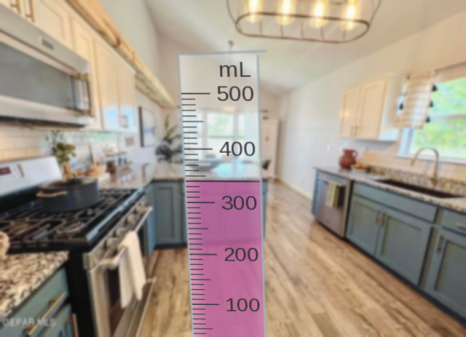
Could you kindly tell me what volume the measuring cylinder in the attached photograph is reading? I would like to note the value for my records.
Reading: 340 mL
